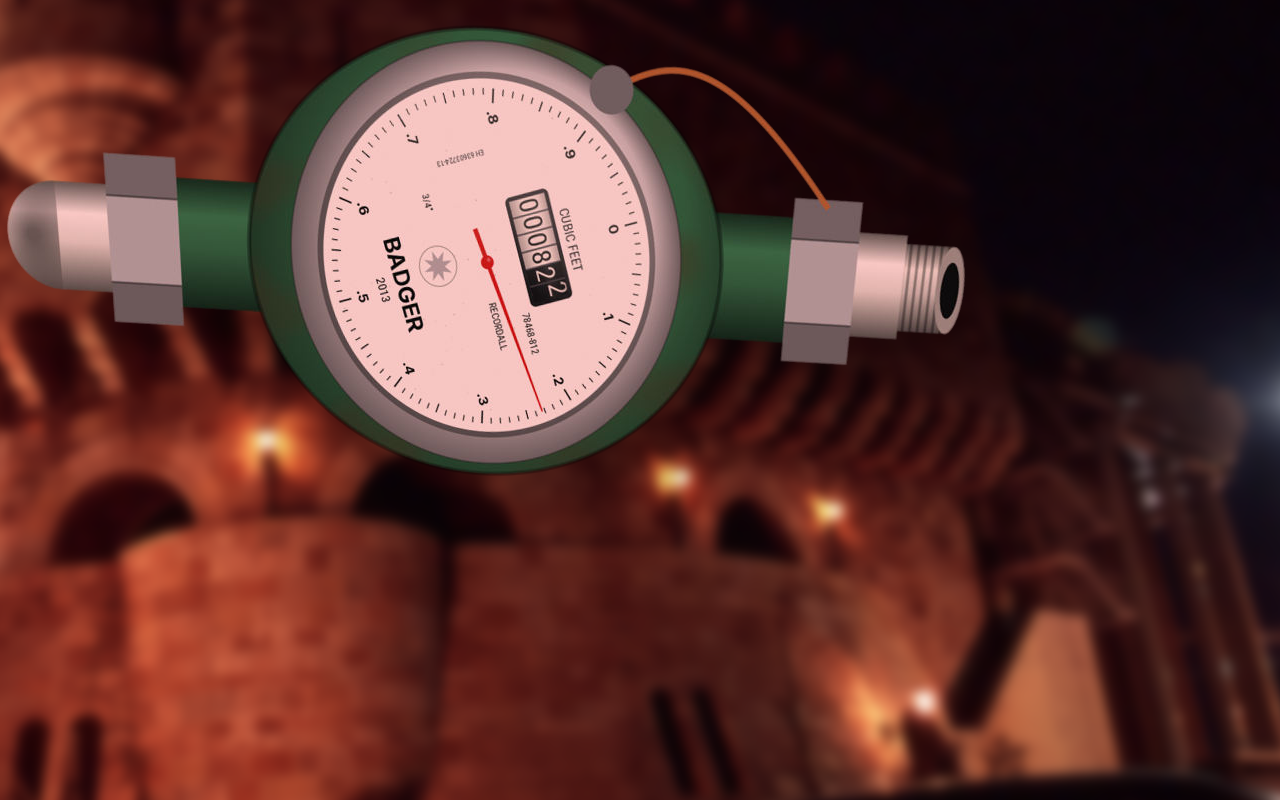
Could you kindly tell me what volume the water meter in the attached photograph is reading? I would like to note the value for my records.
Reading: 822.23 ft³
